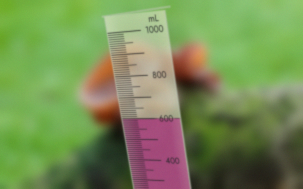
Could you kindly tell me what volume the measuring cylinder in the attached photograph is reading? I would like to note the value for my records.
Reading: 600 mL
